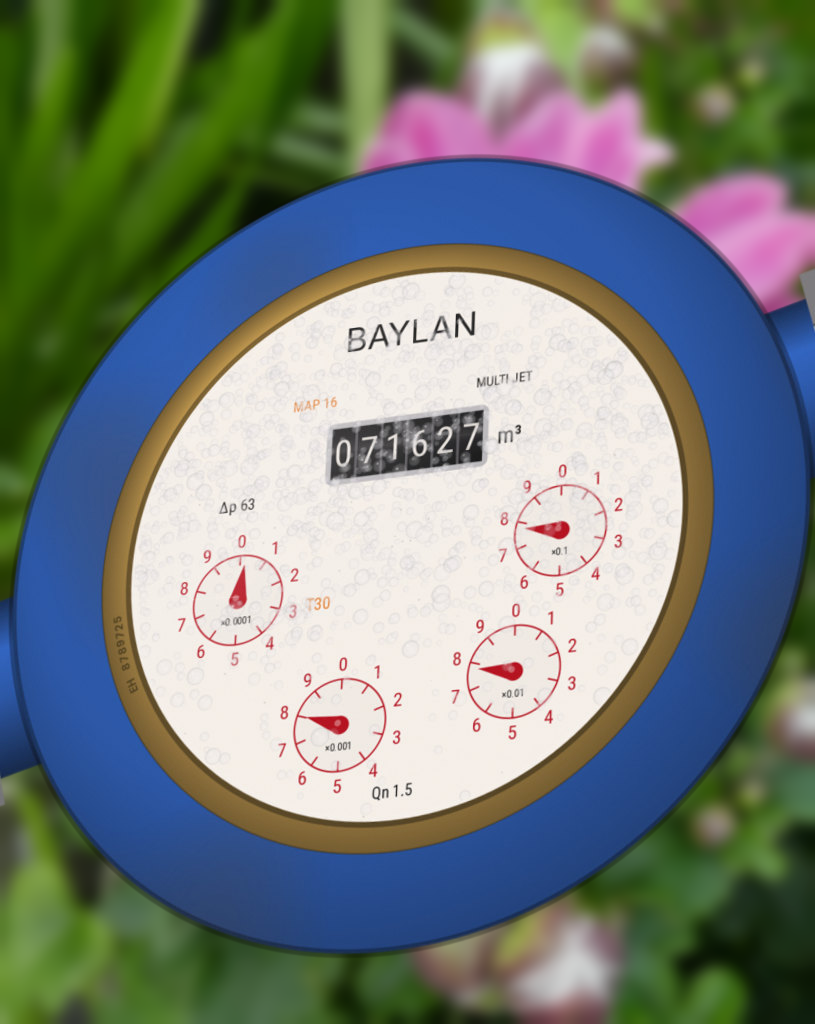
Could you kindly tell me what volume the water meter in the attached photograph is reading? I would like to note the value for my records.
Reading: 71627.7780 m³
